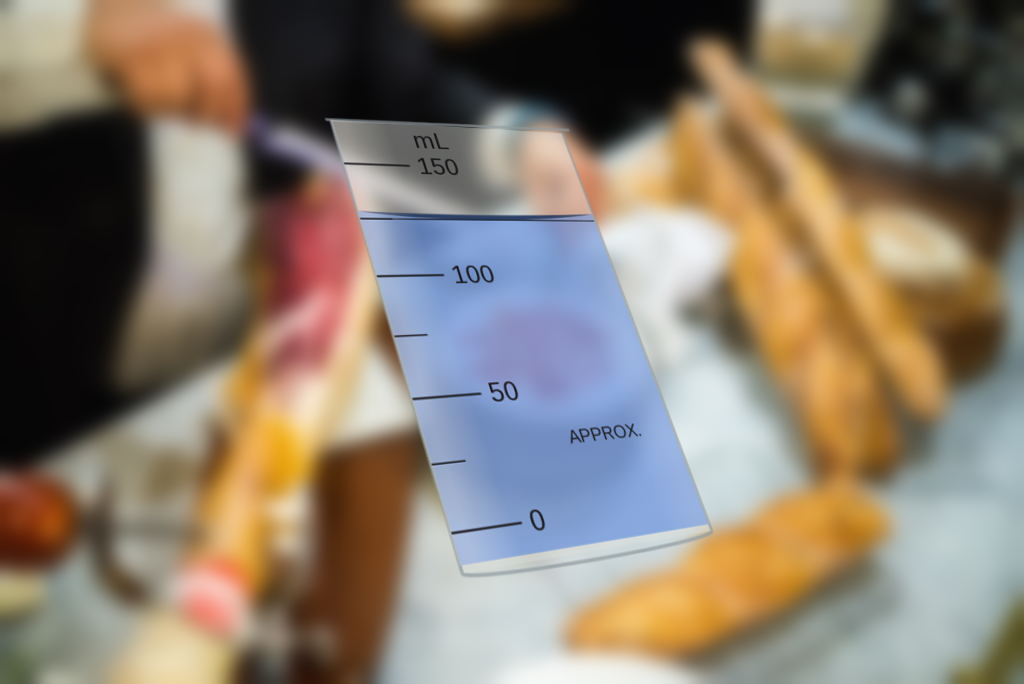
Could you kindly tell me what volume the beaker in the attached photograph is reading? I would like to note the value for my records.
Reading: 125 mL
